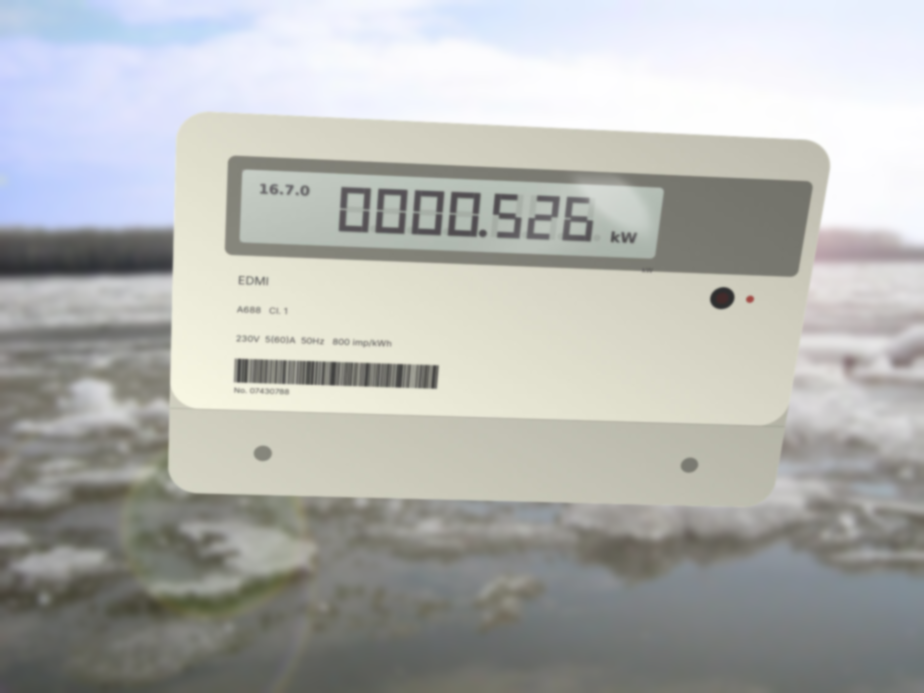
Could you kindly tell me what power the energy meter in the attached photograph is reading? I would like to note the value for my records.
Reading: 0.526 kW
